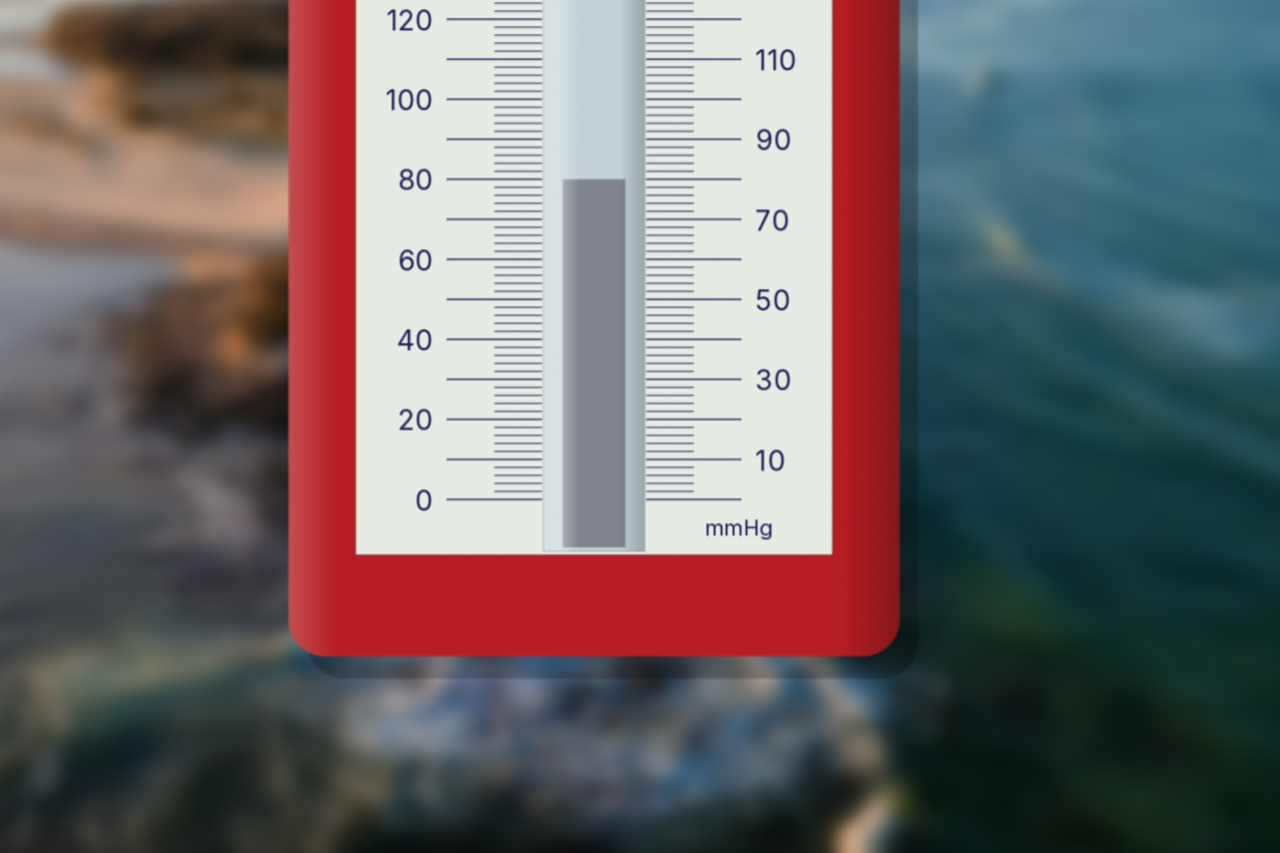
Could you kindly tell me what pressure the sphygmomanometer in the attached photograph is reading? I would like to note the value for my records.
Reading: 80 mmHg
